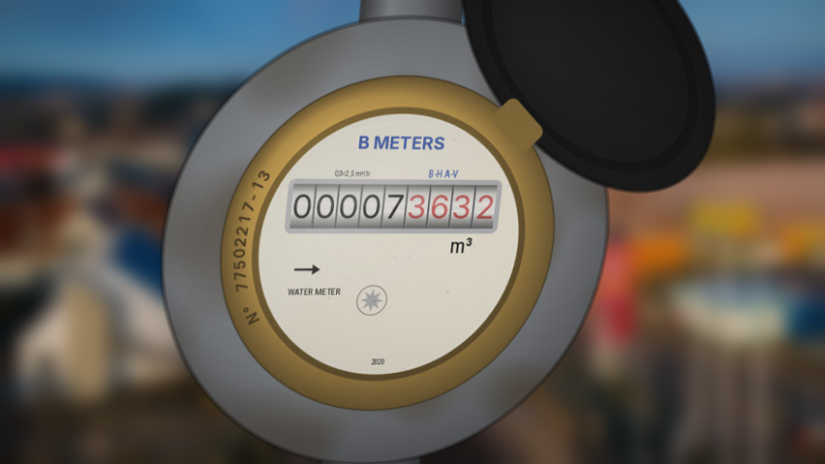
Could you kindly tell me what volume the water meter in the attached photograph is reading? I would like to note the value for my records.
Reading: 7.3632 m³
